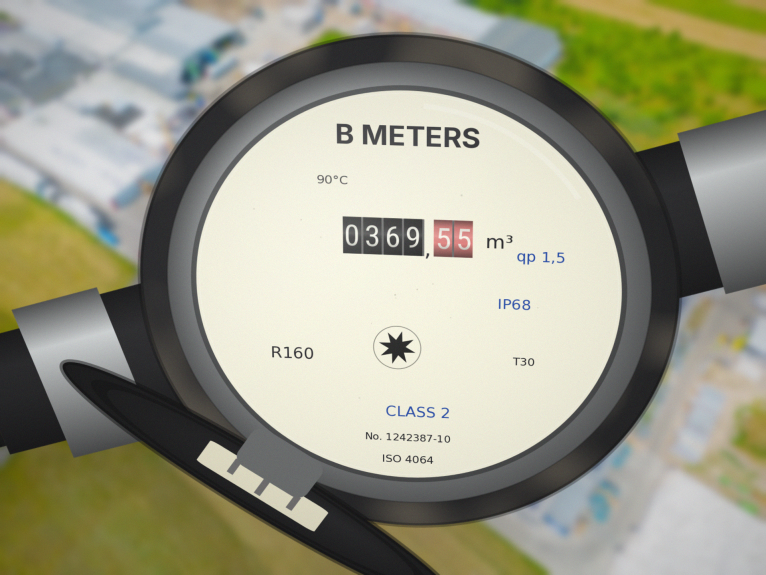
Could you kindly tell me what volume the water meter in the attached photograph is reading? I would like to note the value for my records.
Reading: 369.55 m³
